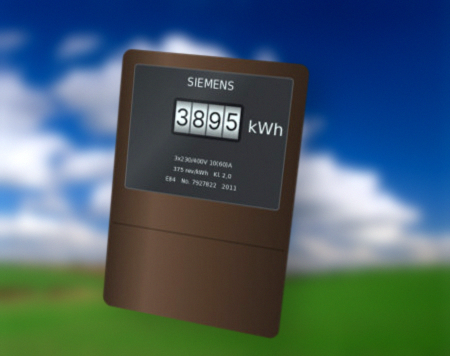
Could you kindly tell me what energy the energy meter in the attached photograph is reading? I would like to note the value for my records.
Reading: 3895 kWh
